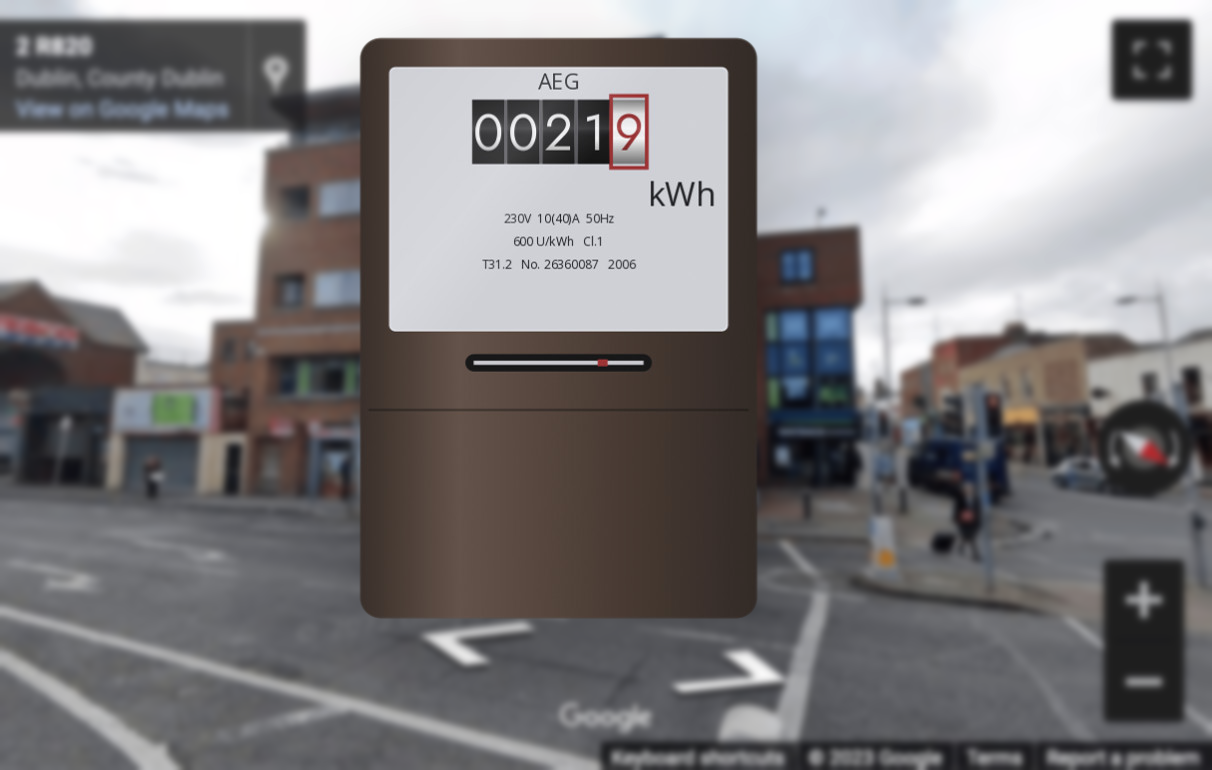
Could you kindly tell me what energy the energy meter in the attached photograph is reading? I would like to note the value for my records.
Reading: 21.9 kWh
